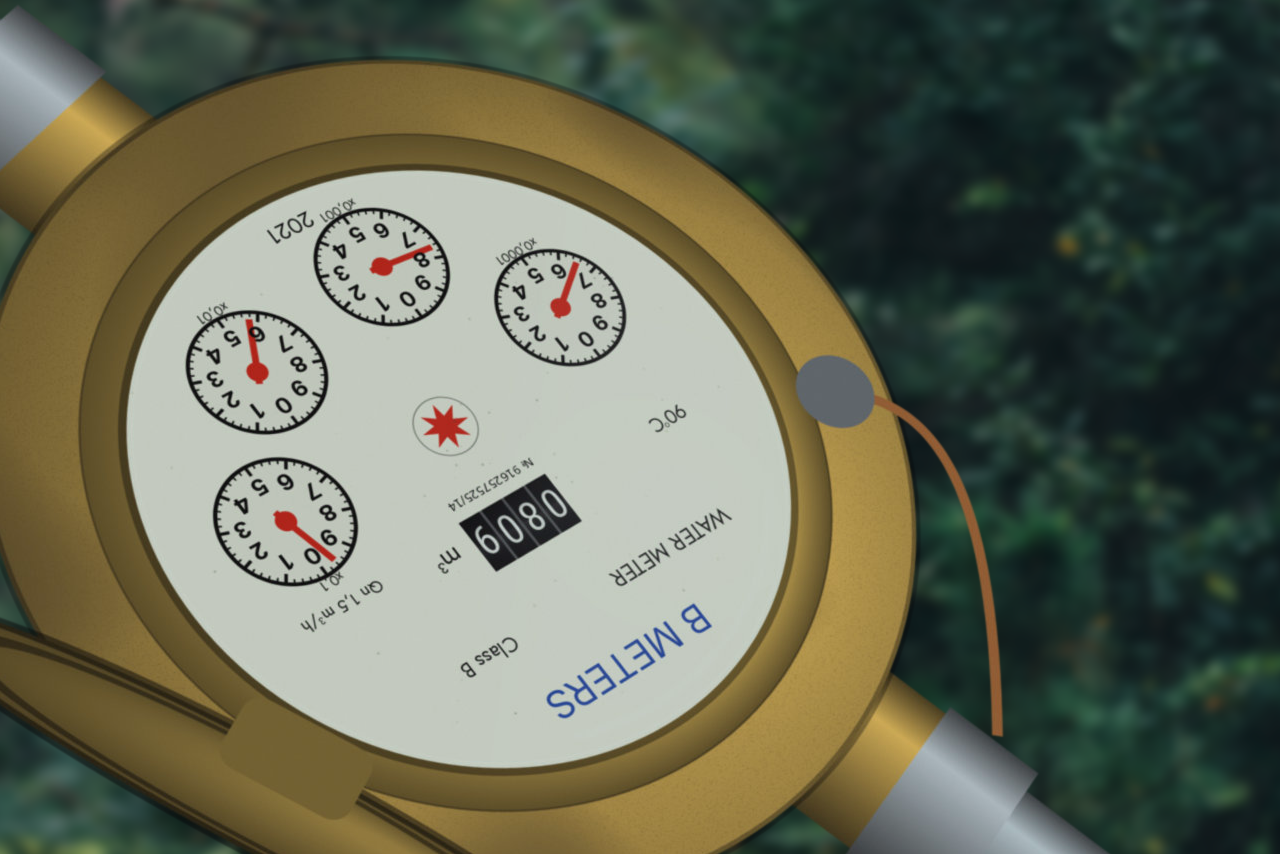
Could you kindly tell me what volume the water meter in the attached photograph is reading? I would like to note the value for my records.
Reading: 808.9576 m³
